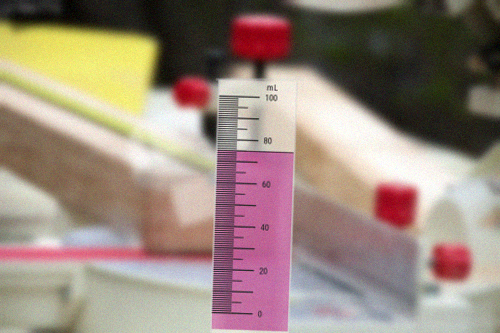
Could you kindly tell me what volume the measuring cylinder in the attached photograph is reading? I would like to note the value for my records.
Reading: 75 mL
